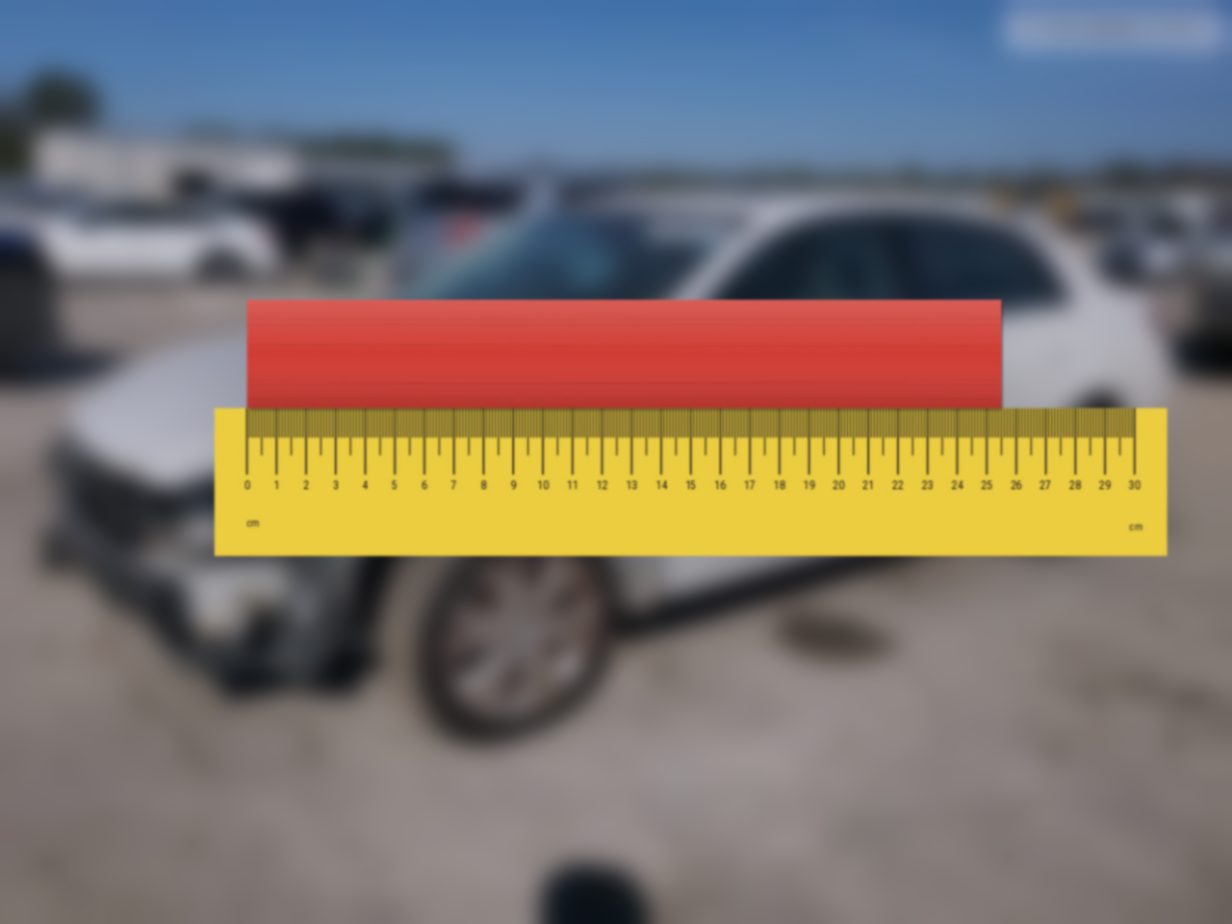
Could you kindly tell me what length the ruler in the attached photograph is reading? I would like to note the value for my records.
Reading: 25.5 cm
